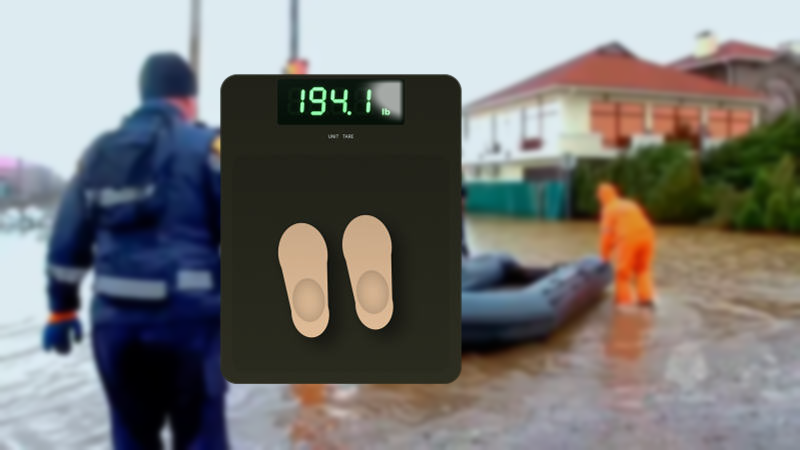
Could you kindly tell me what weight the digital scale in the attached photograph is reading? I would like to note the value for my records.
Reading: 194.1 lb
